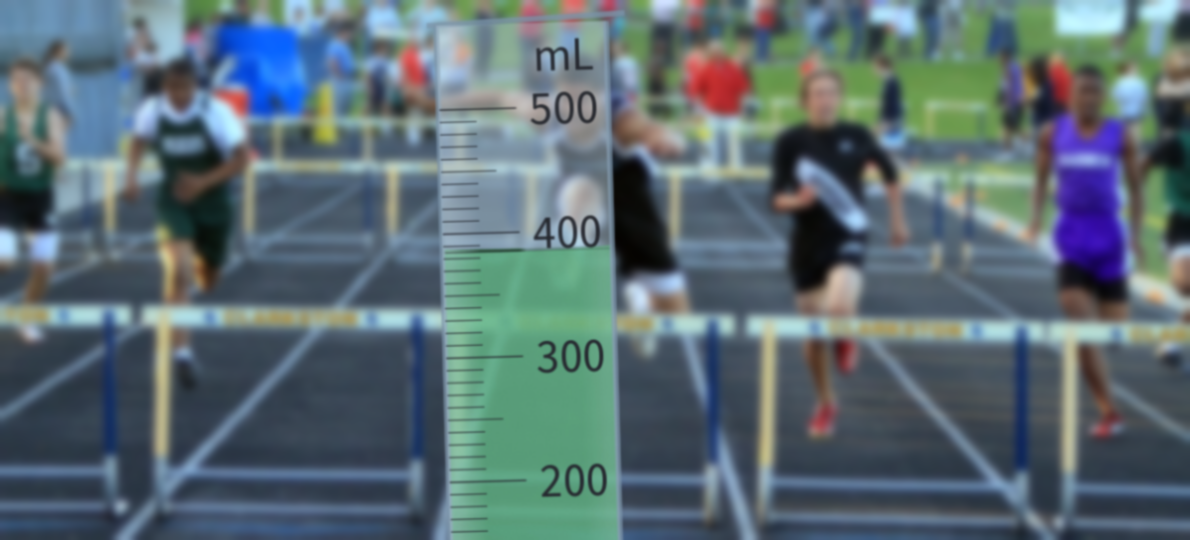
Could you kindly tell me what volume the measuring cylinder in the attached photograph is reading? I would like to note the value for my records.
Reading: 385 mL
